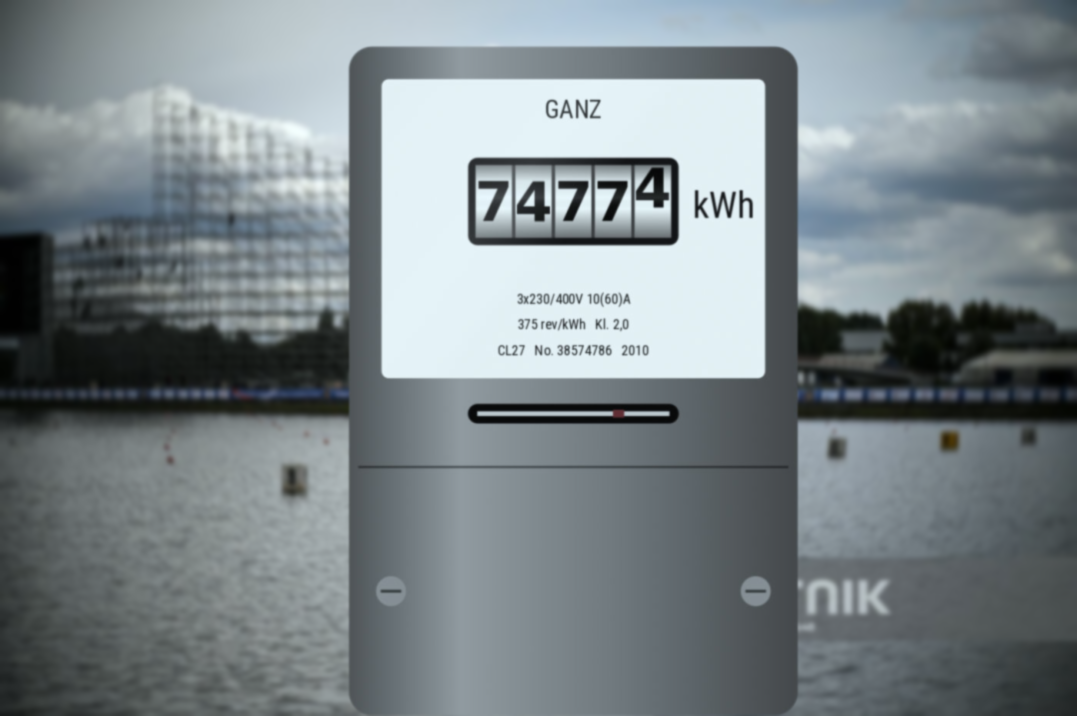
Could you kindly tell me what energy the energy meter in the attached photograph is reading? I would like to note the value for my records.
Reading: 74774 kWh
